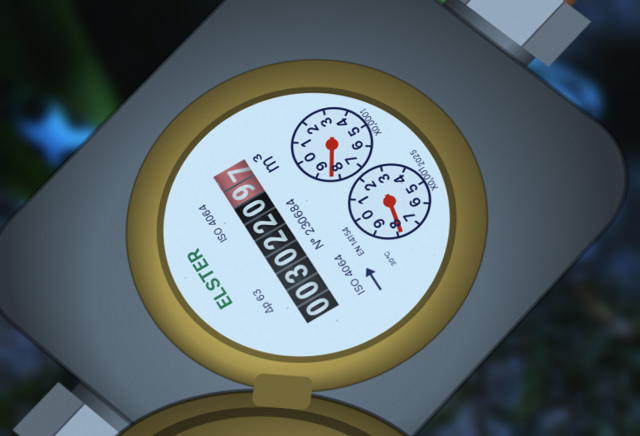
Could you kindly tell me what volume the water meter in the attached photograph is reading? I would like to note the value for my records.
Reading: 30220.9678 m³
